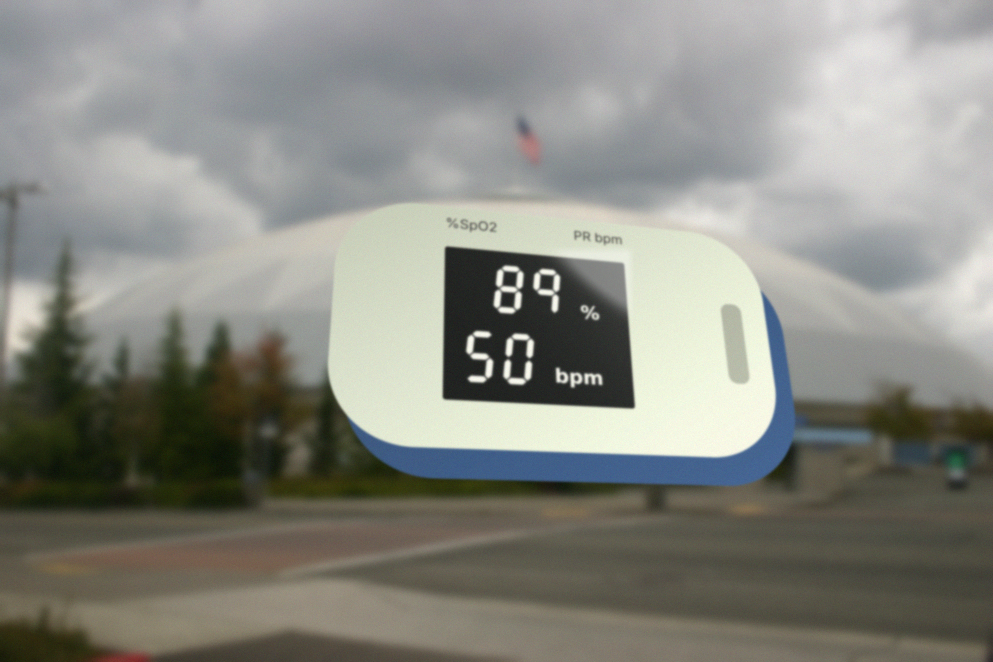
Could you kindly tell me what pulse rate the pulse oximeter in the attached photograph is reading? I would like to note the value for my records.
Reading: 50 bpm
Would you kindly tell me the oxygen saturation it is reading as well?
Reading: 89 %
